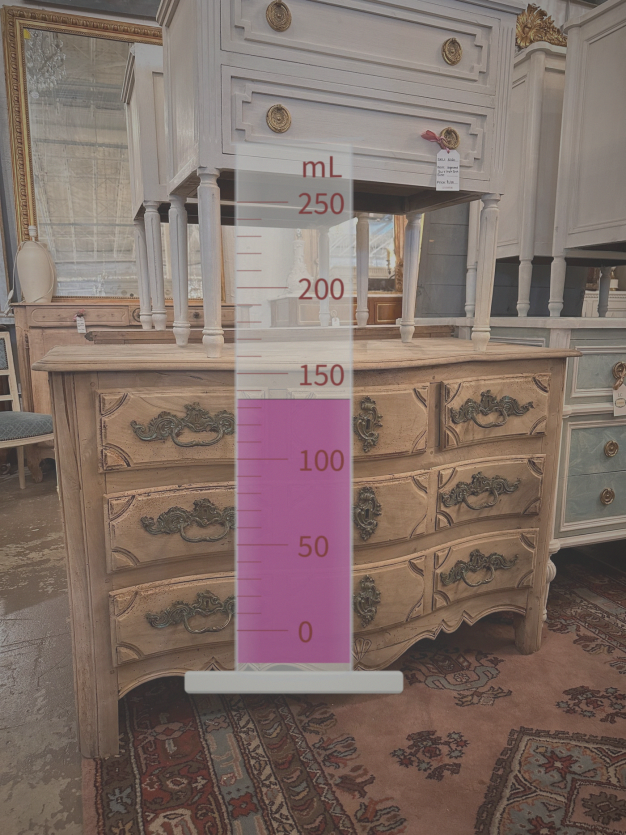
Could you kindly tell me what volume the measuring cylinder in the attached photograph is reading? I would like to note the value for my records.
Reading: 135 mL
